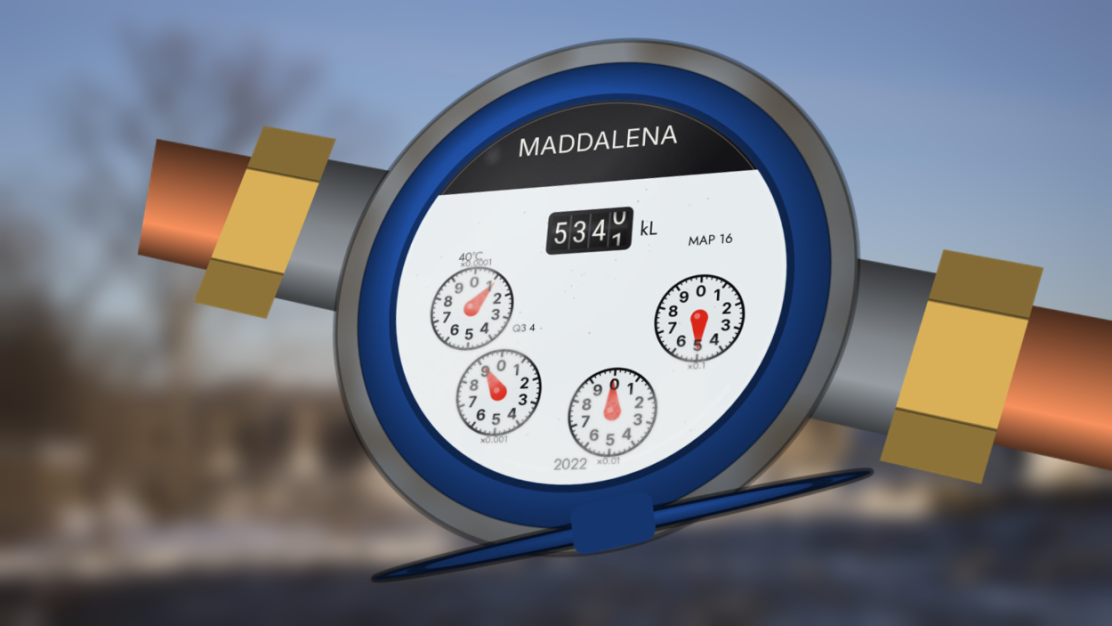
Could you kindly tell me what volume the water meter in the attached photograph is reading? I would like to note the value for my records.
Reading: 5340.4991 kL
